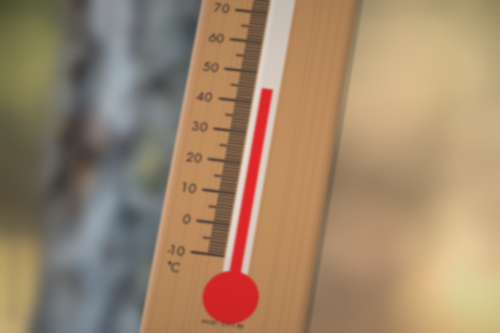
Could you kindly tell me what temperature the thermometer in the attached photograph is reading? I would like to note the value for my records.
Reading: 45 °C
